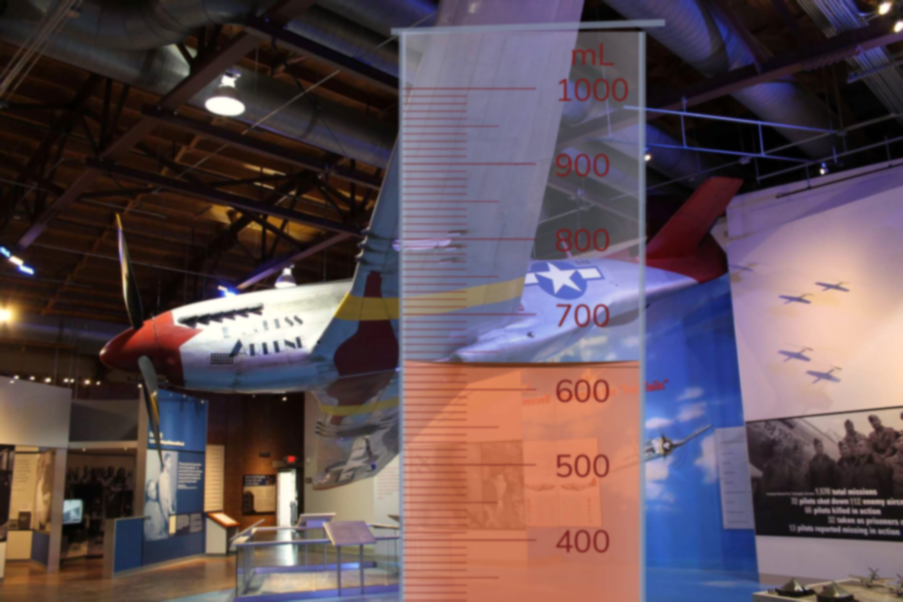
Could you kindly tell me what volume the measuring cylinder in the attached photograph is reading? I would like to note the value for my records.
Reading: 630 mL
